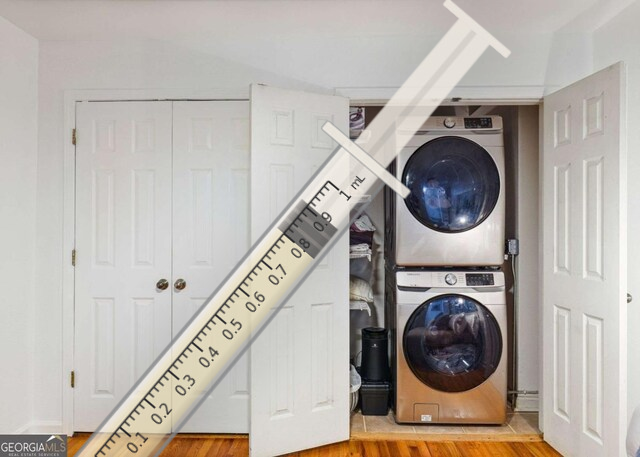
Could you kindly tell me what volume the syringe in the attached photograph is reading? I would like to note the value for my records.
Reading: 0.8 mL
